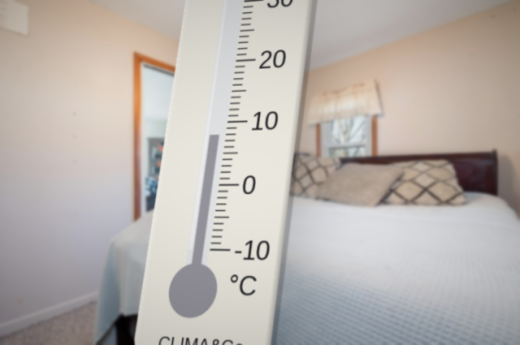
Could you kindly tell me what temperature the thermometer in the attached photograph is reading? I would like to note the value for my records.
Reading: 8 °C
